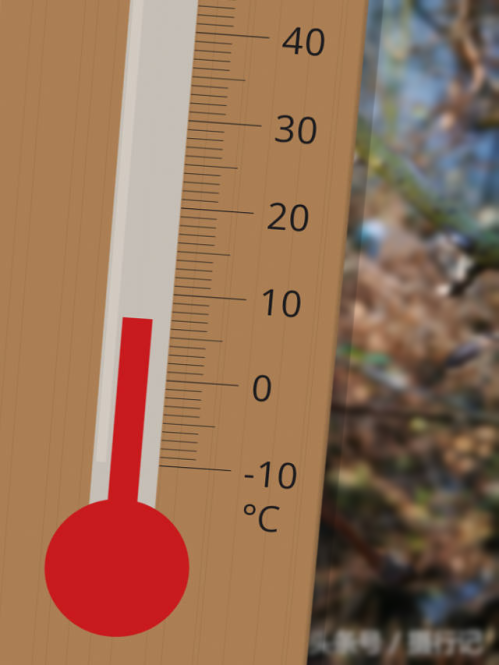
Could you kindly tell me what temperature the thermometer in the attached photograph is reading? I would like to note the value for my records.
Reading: 7 °C
